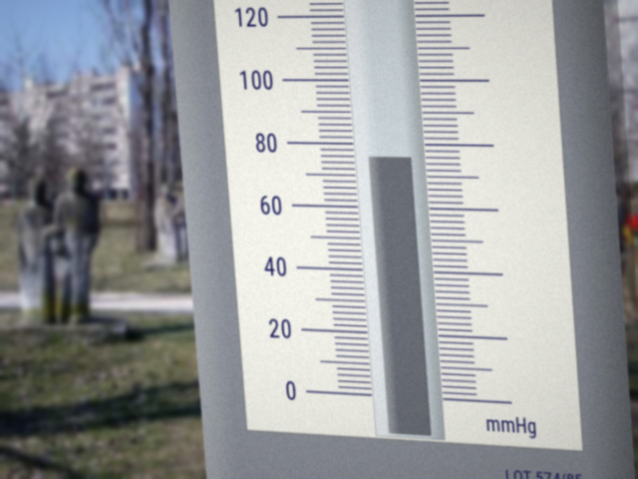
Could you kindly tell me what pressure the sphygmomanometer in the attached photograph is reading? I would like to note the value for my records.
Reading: 76 mmHg
